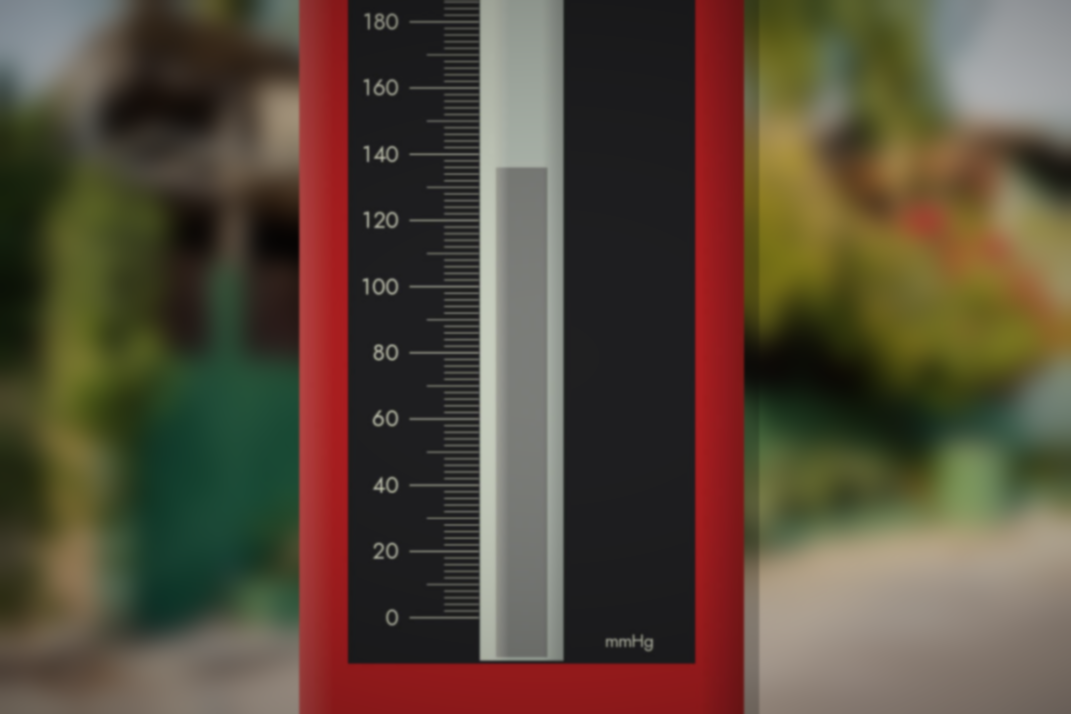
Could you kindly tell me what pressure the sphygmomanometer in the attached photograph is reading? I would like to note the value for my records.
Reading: 136 mmHg
